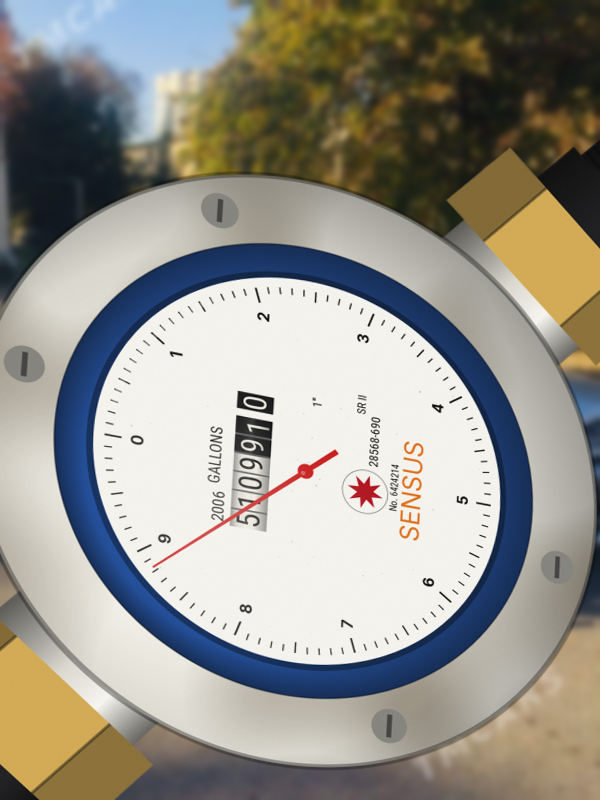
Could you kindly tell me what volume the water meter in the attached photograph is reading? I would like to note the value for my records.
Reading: 5109908.8 gal
